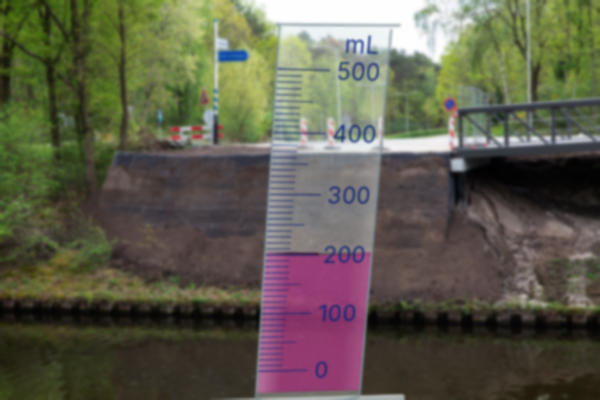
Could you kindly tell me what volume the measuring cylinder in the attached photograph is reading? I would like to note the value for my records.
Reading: 200 mL
